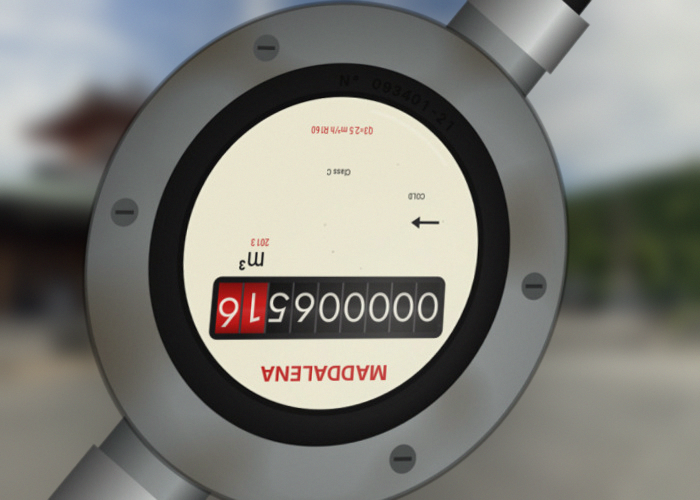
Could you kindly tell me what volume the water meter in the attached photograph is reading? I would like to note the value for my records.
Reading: 65.16 m³
